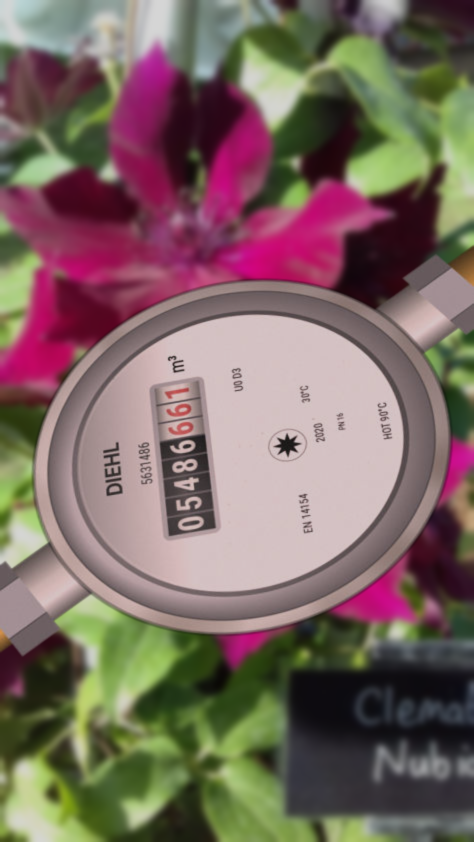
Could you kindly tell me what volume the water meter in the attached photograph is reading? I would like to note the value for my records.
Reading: 5486.661 m³
